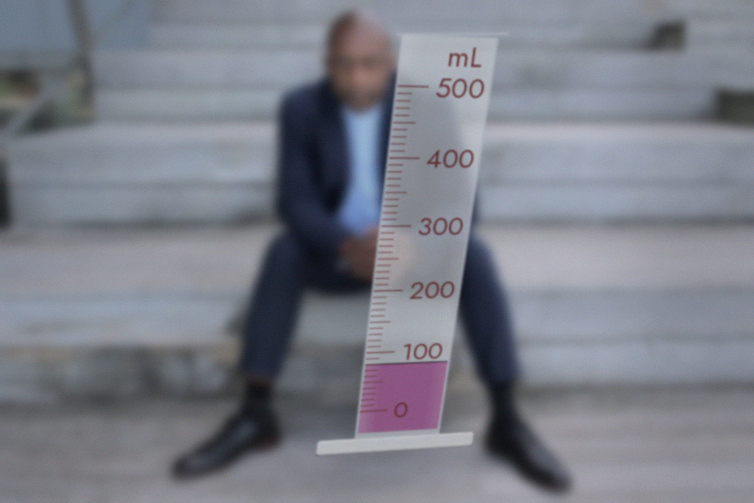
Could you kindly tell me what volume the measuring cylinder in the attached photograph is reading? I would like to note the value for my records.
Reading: 80 mL
